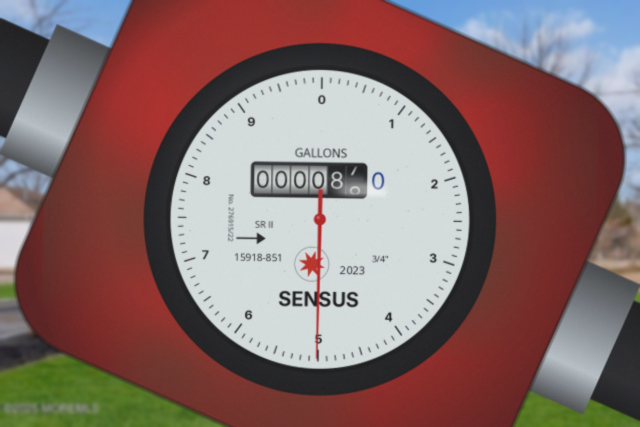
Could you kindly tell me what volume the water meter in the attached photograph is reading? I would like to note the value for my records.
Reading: 875.0 gal
